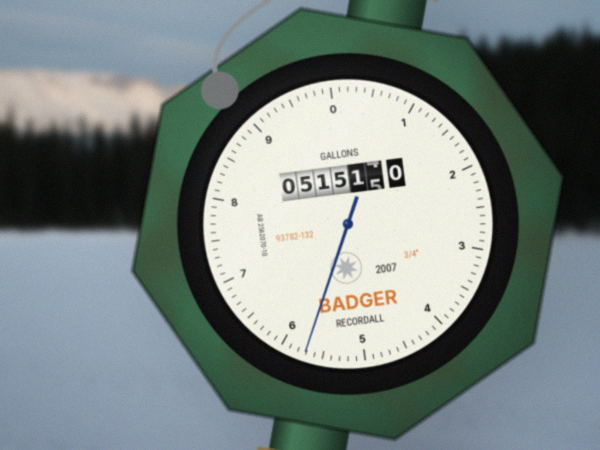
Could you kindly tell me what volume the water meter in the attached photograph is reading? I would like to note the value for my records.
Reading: 515145.7 gal
